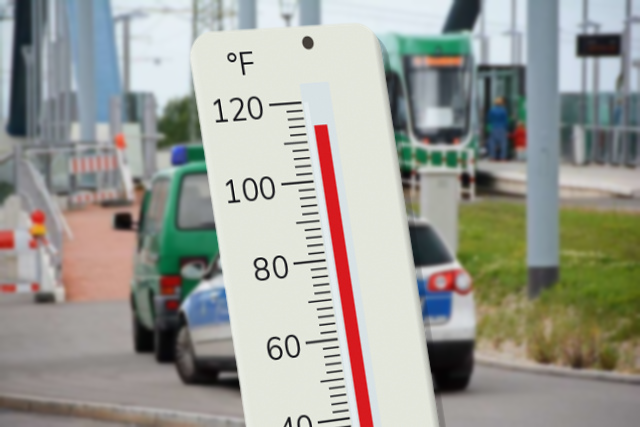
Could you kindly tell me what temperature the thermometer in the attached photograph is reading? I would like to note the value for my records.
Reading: 114 °F
